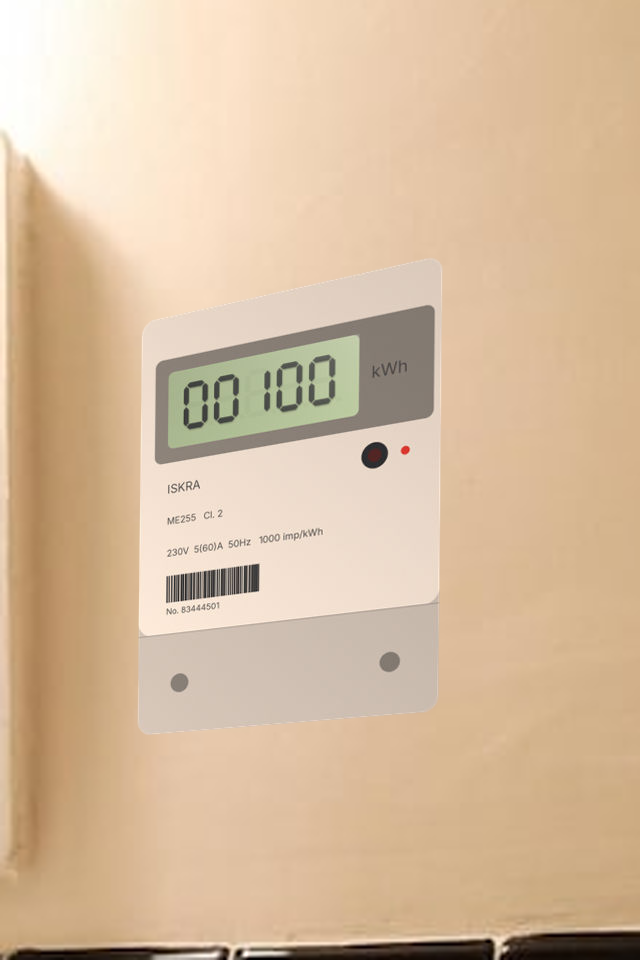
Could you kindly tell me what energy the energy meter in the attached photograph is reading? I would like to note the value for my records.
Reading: 100 kWh
